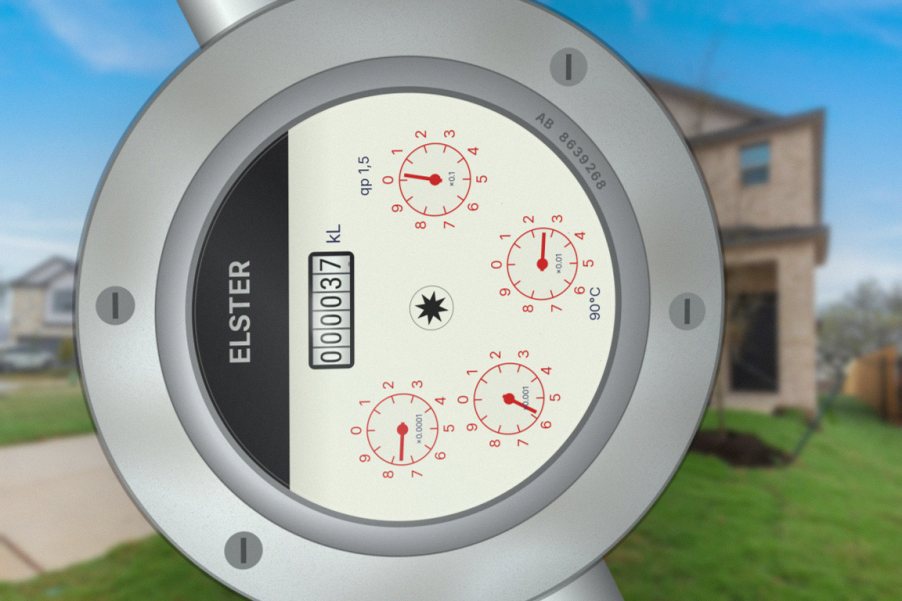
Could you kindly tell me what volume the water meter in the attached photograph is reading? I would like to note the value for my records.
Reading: 37.0257 kL
